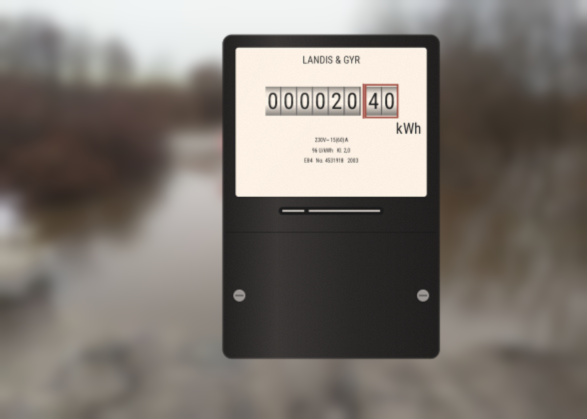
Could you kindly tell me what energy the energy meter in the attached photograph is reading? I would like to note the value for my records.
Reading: 20.40 kWh
